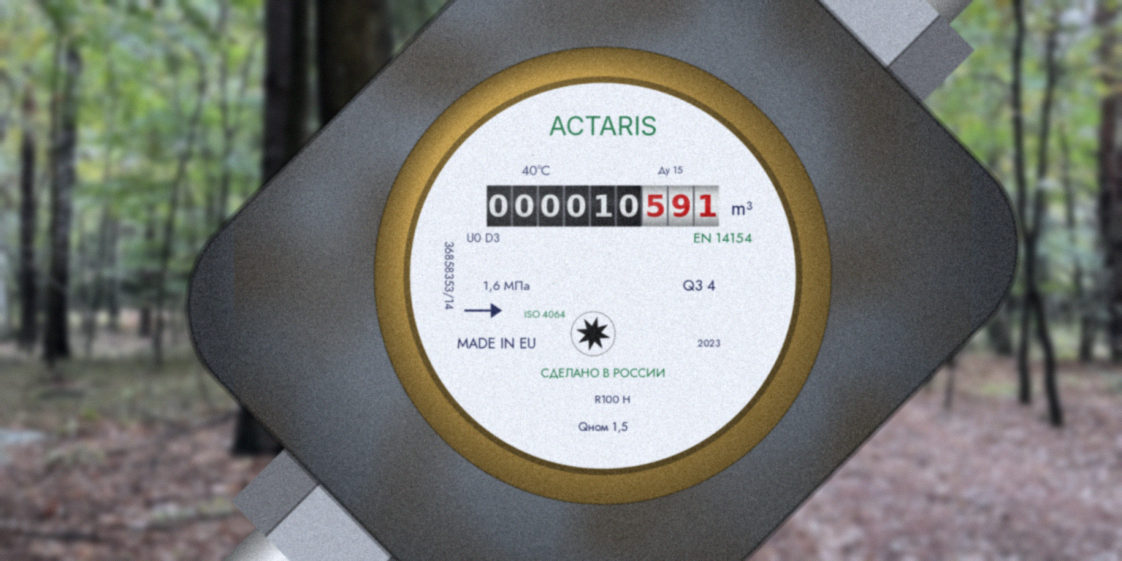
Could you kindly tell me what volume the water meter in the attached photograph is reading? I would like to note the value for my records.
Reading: 10.591 m³
